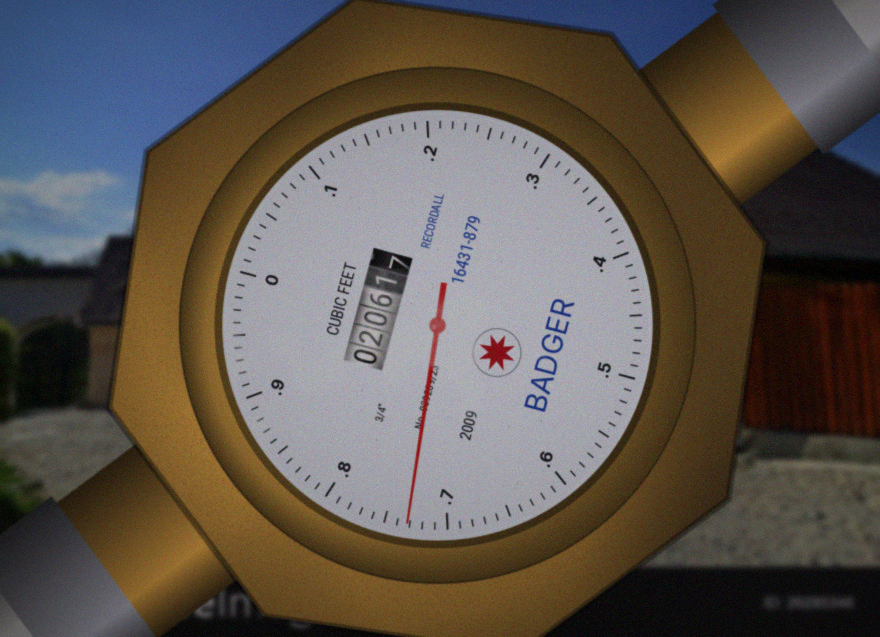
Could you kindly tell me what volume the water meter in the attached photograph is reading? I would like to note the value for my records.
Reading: 20616.73 ft³
